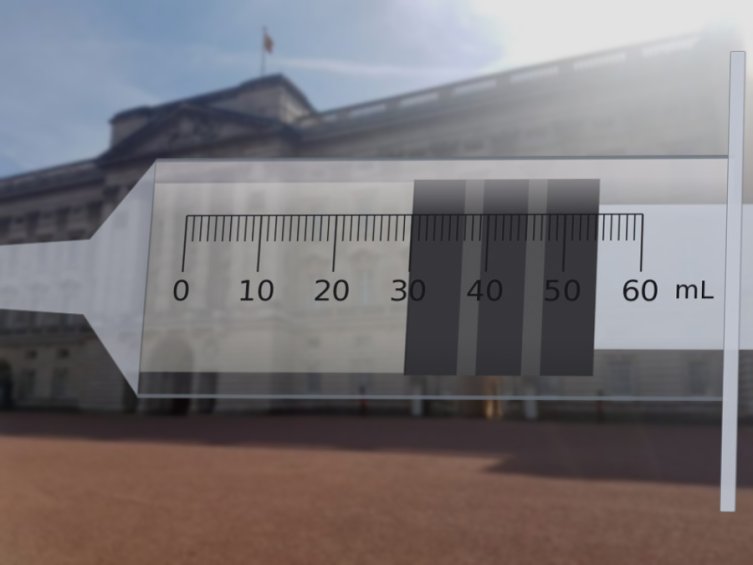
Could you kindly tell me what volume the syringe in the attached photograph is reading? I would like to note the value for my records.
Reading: 30 mL
